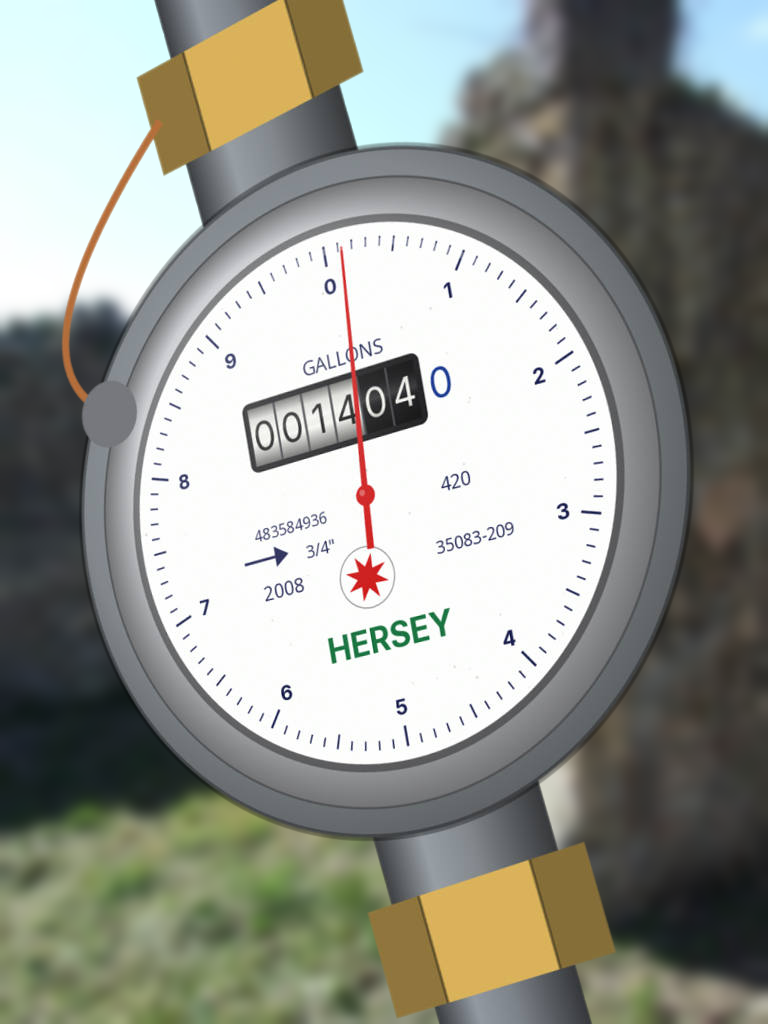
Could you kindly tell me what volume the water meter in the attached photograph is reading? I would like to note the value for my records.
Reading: 14040.1 gal
